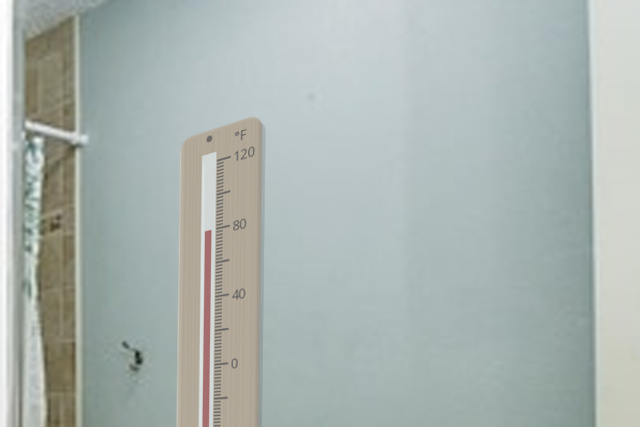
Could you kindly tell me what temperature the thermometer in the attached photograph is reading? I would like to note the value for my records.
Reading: 80 °F
